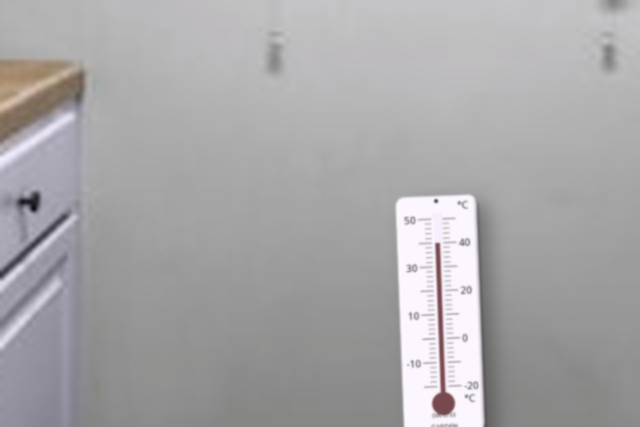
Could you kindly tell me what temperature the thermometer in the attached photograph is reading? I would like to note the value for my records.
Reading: 40 °C
